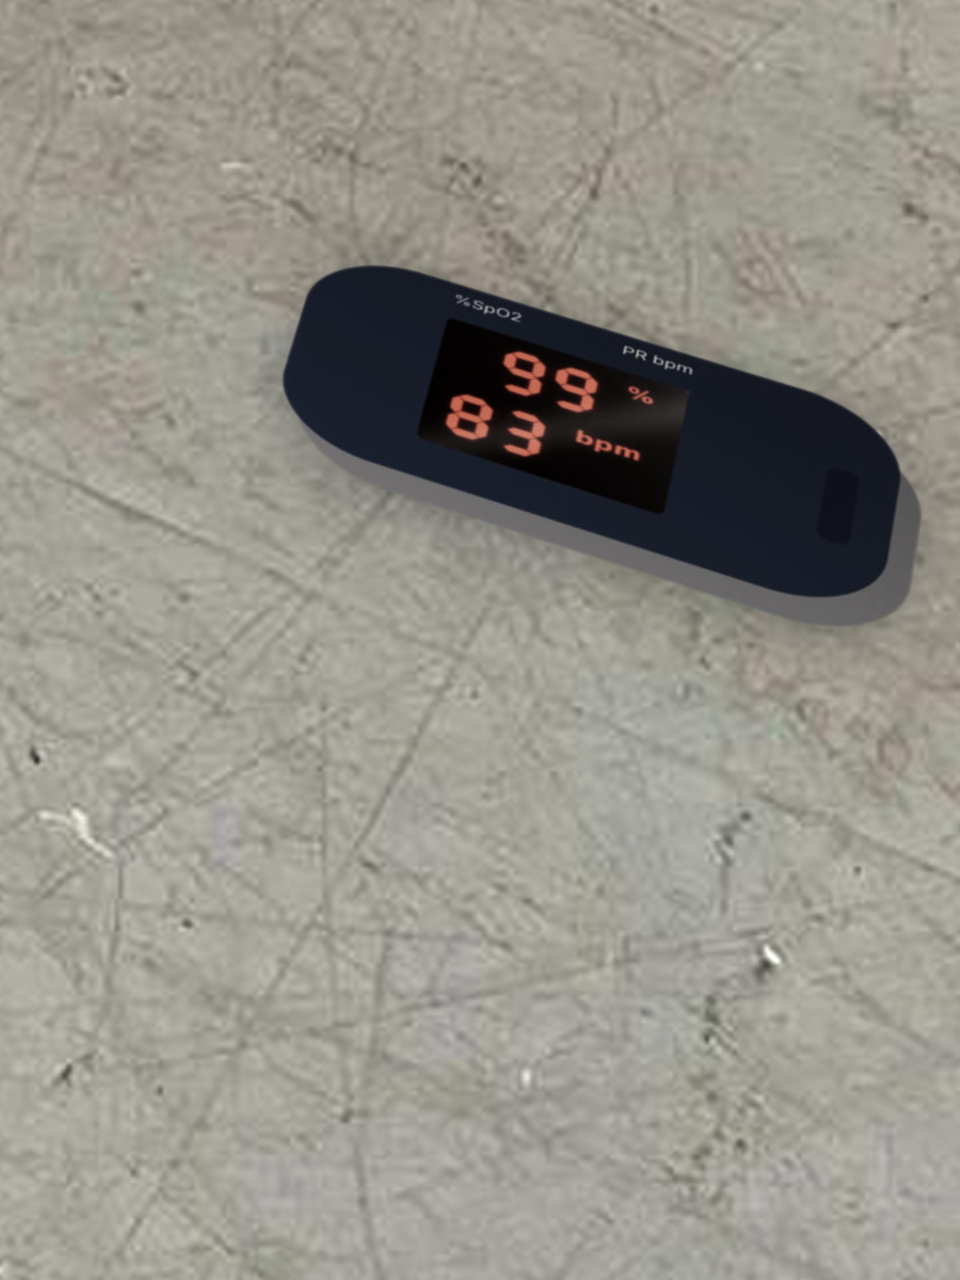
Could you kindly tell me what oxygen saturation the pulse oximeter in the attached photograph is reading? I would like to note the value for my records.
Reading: 99 %
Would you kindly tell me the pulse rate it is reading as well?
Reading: 83 bpm
